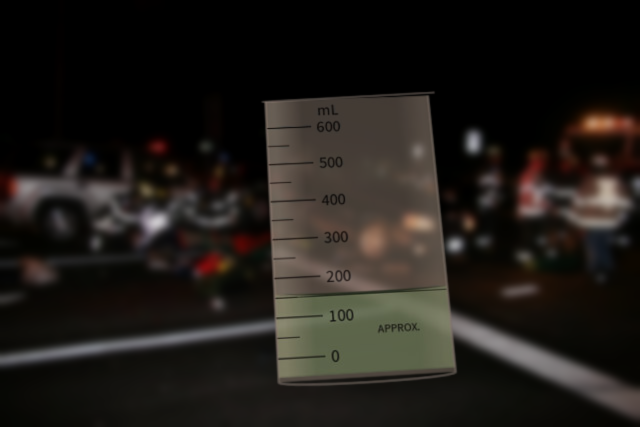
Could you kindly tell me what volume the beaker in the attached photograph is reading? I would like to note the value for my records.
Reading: 150 mL
